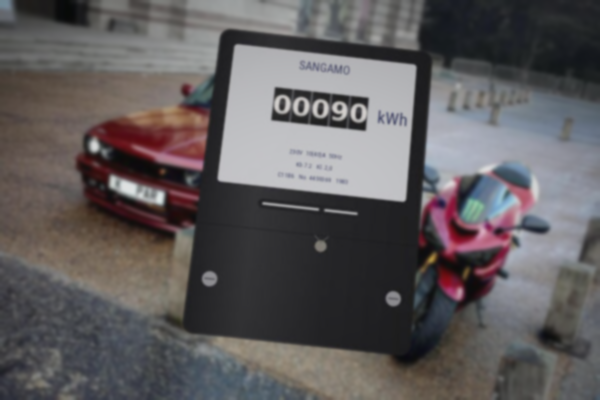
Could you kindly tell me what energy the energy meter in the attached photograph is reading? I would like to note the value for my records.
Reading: 90 kWh
